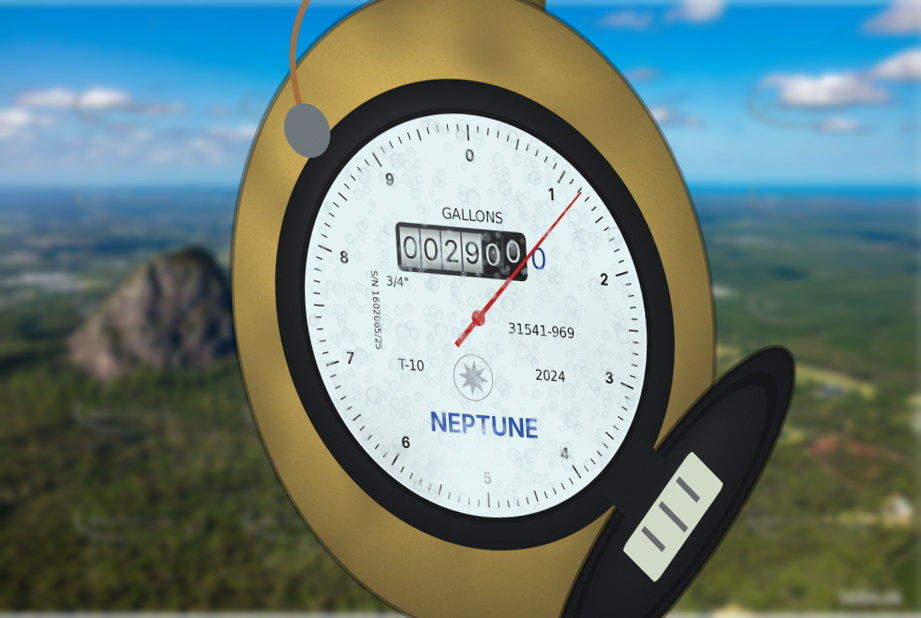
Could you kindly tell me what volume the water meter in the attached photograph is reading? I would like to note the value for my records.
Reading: 29001.2 gal
